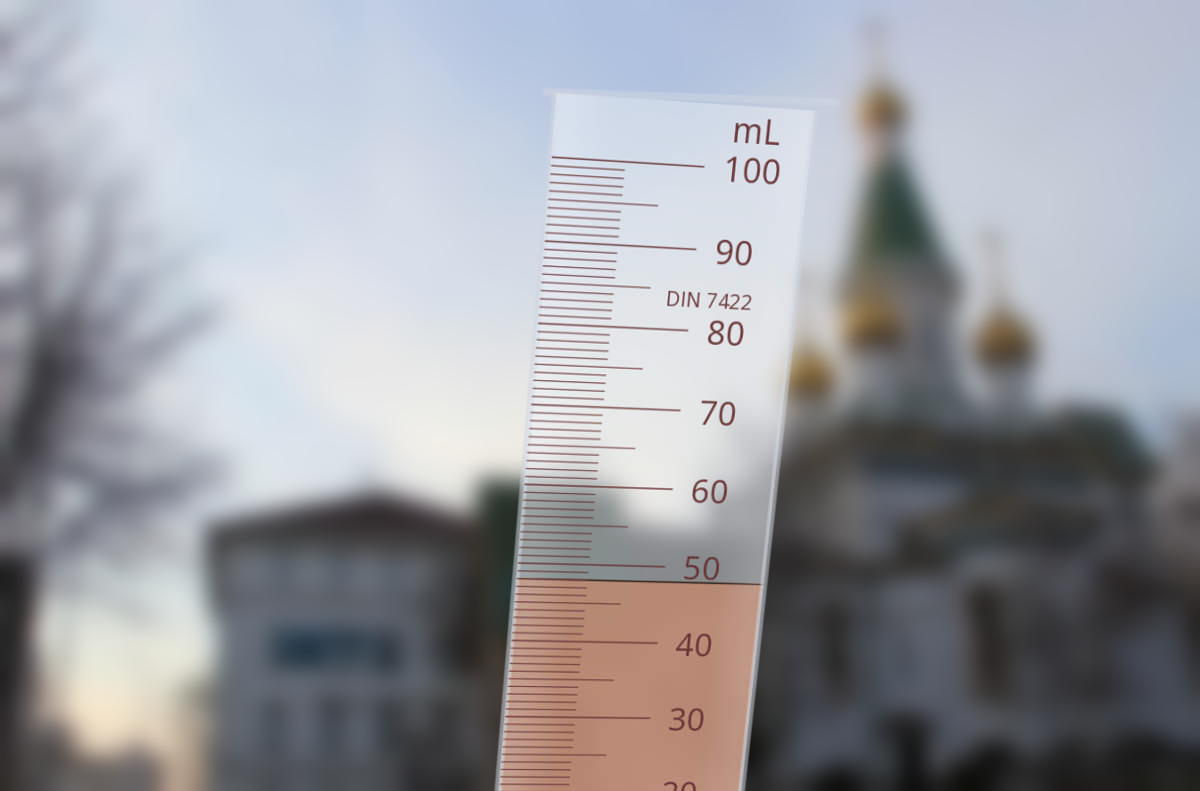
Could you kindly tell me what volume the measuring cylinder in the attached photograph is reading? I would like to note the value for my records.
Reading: 48 mL
